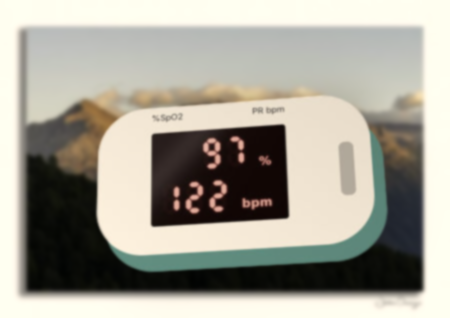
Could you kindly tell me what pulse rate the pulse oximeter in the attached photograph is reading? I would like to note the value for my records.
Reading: 122 bpm
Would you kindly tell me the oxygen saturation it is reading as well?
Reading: 97 %
